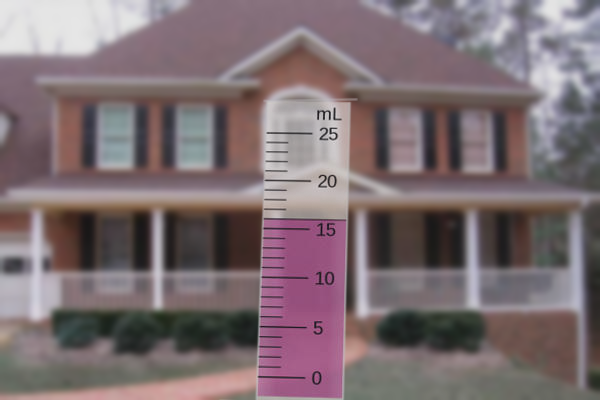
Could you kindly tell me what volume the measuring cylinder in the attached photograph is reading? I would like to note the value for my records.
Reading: 16 mL
